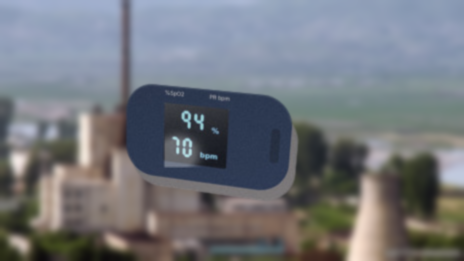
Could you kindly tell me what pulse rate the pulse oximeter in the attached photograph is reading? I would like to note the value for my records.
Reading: 70 bpm
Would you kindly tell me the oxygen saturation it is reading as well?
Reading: 94 %
